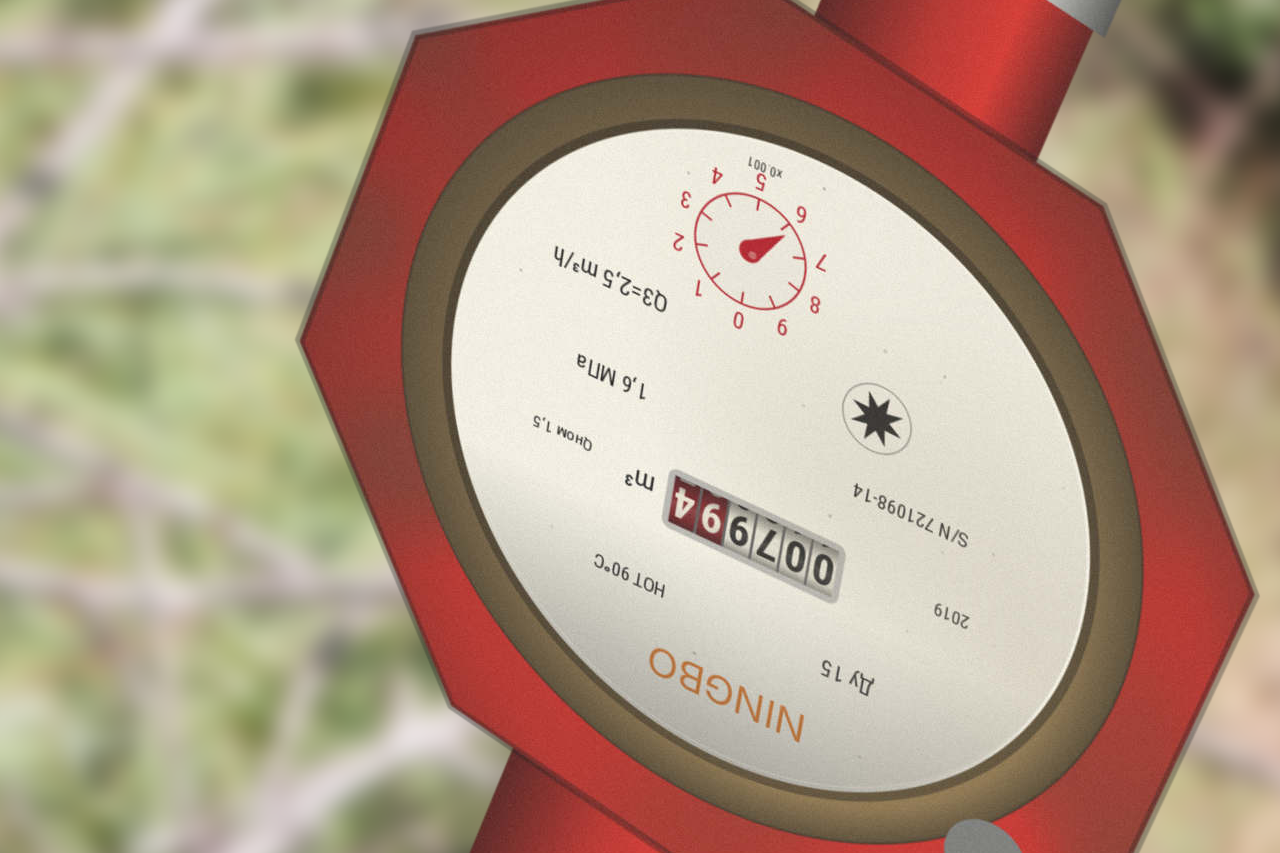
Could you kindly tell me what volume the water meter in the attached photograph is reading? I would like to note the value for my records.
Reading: 79.946 m³
